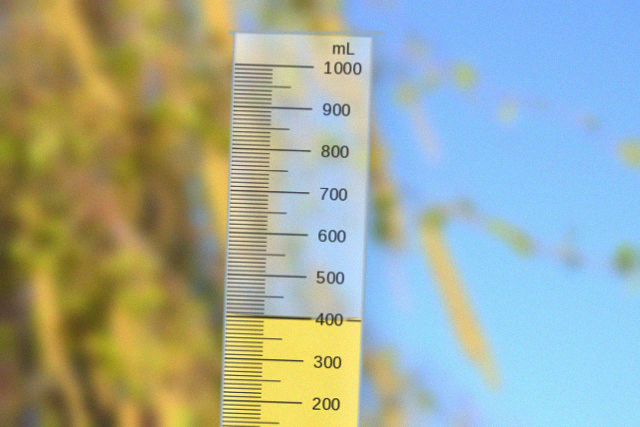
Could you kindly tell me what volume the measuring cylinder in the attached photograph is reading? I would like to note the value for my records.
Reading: 400 mL
